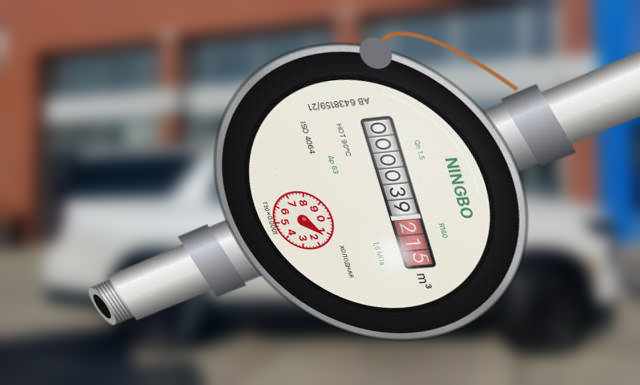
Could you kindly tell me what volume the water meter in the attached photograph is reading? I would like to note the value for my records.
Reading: 39.2151 m³
